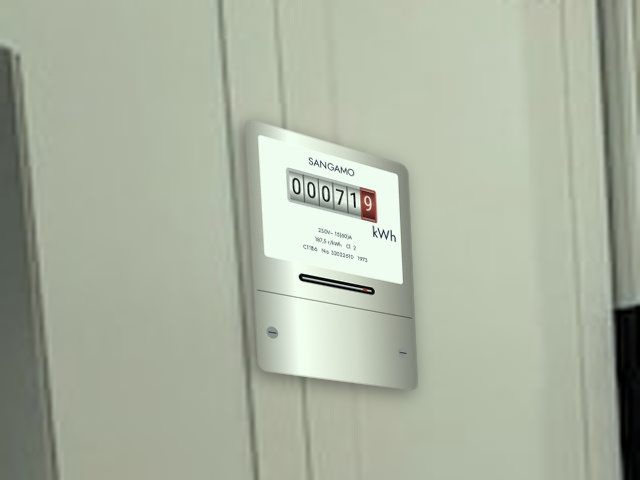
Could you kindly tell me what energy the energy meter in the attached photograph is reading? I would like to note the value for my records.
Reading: 71.9 kWh
